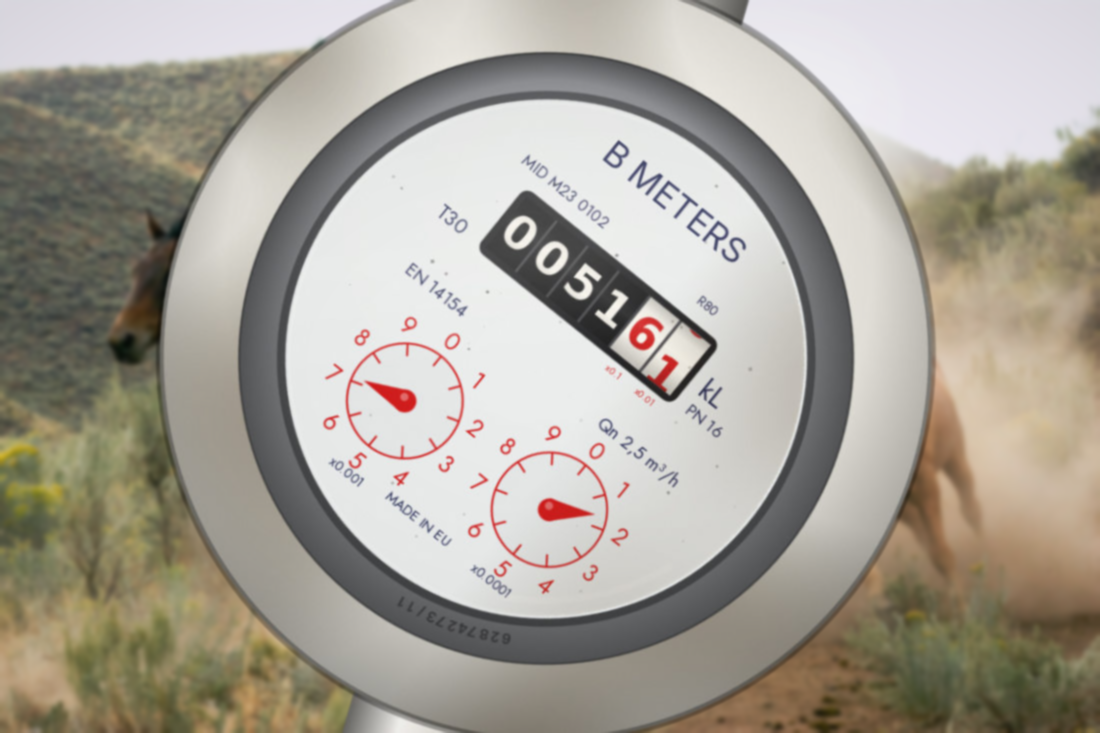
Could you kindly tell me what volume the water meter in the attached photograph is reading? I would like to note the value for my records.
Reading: 51.6071 kL
